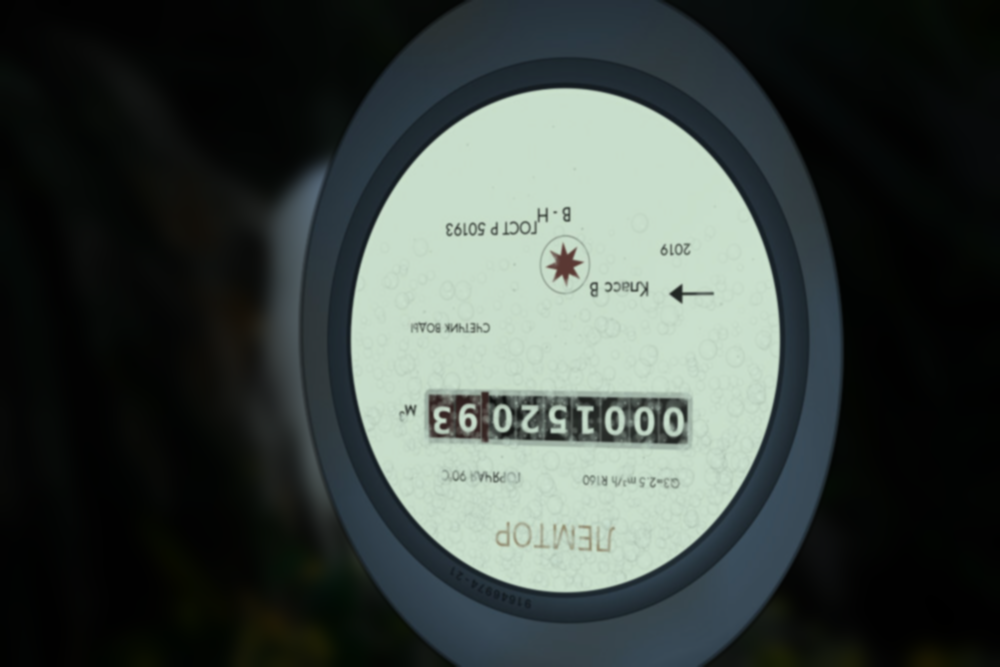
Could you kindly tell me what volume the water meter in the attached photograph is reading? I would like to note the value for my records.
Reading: 1520.93 m³
